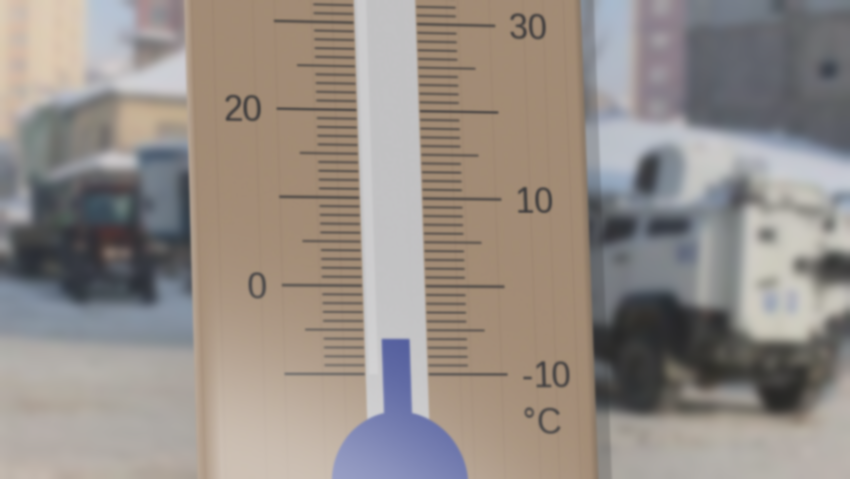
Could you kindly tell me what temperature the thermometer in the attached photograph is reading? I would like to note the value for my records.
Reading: -6 °C
